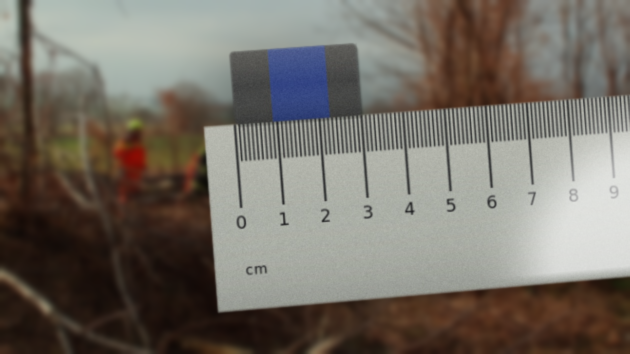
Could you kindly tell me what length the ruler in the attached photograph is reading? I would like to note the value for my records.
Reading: 3 cm
